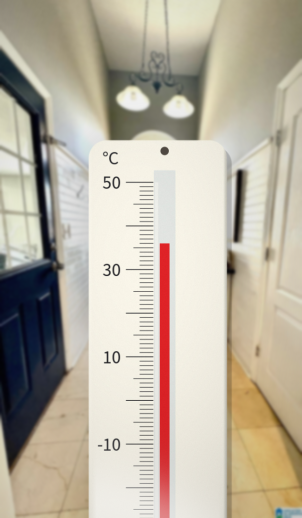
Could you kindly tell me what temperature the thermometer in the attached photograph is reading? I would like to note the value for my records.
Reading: 36 °C
